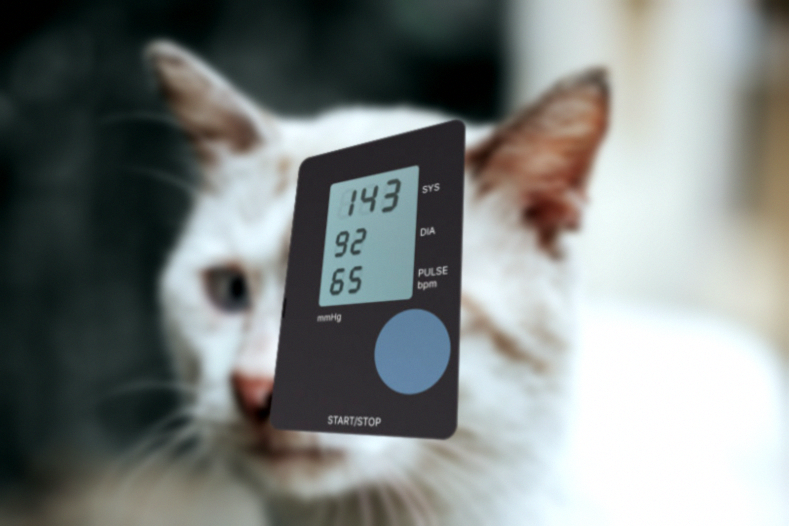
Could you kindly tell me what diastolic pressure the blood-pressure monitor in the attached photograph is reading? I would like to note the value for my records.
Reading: 92 mmHg
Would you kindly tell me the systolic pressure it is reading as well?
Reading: 143 mmHg
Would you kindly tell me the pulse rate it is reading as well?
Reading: 65 bpm
